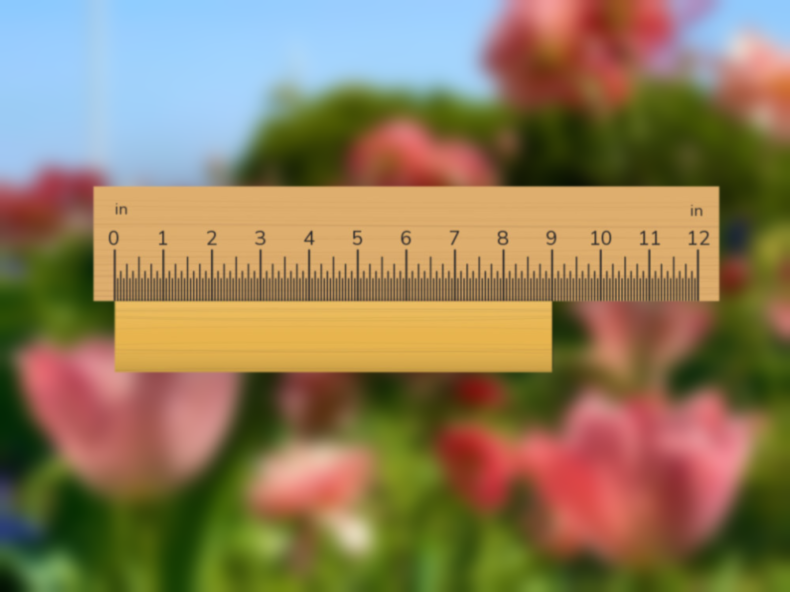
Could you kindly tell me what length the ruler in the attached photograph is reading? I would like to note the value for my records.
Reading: 9 in
